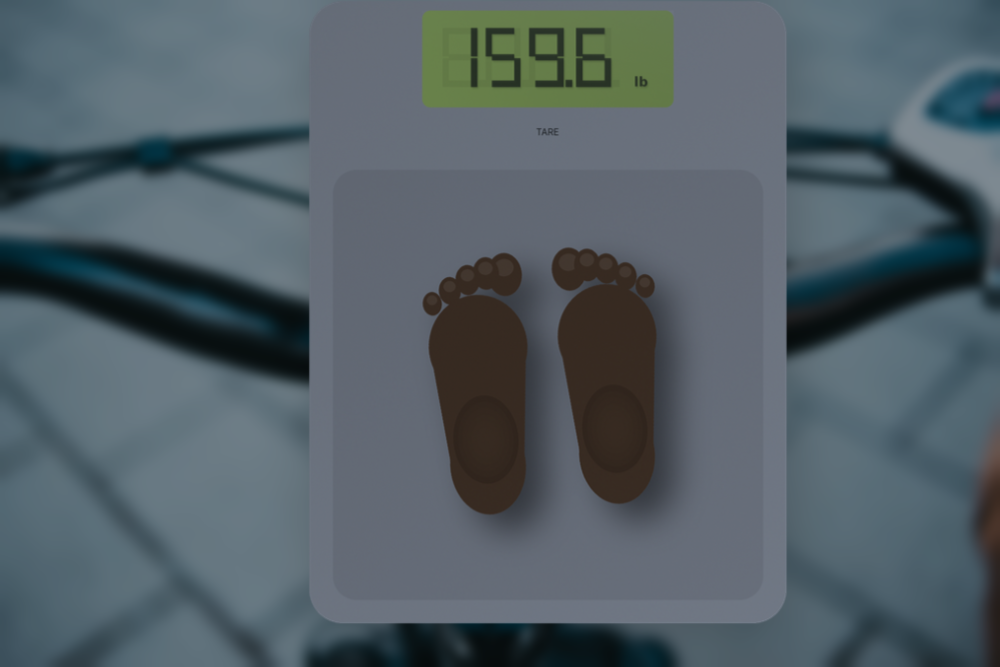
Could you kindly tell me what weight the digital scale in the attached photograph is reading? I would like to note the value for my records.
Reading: 159.6 lb
